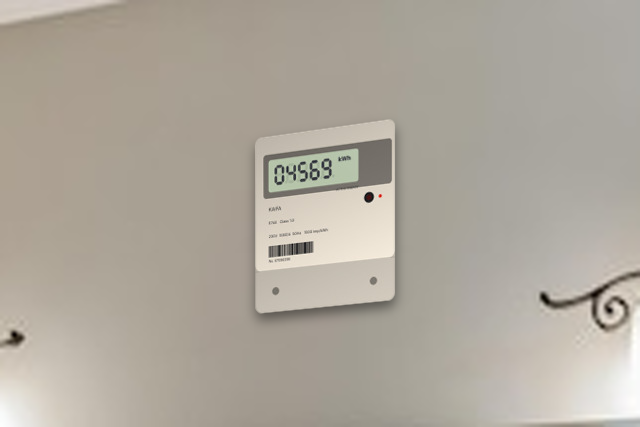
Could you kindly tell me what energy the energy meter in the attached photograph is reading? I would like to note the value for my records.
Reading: 4569 kWh
